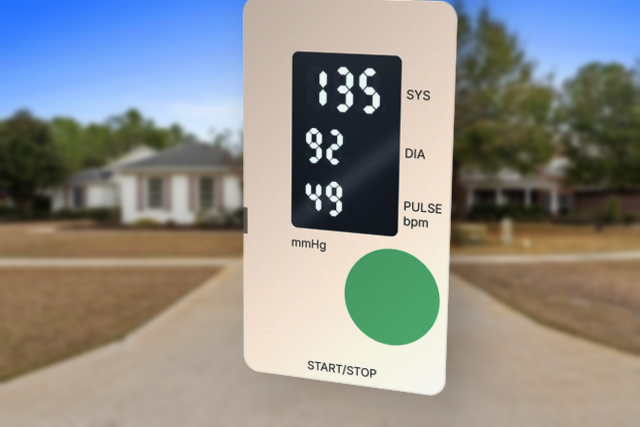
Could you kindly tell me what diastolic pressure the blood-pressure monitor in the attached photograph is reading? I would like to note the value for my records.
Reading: 92 mmHg
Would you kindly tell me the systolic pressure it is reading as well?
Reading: 135 mmHg
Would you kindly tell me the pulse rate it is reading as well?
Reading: 49 bpm
